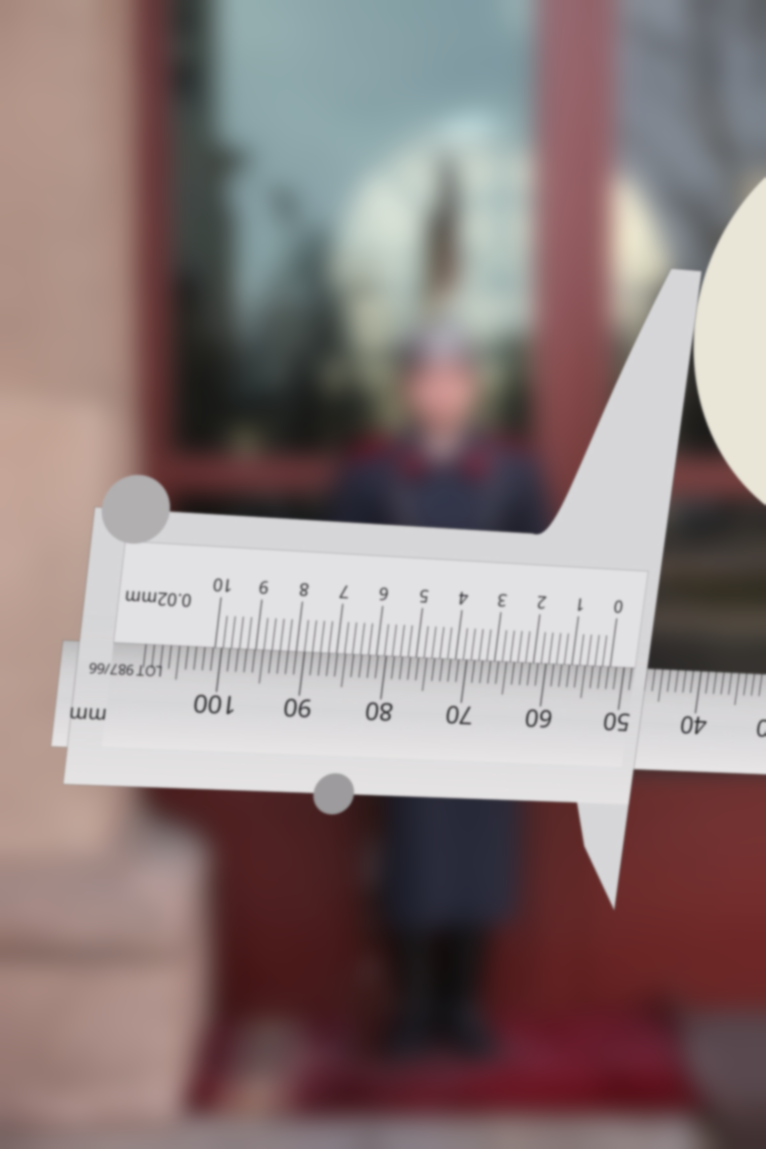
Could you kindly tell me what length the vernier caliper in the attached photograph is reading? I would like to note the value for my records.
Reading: 51.8 mm
